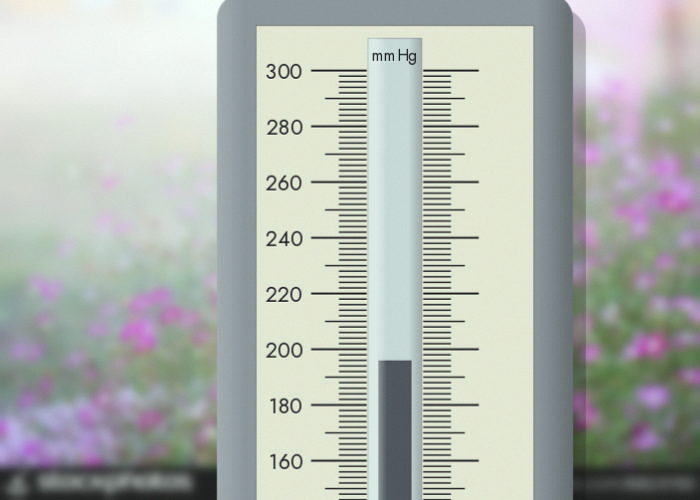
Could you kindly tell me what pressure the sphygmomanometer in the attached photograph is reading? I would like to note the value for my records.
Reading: 196 mmHg
